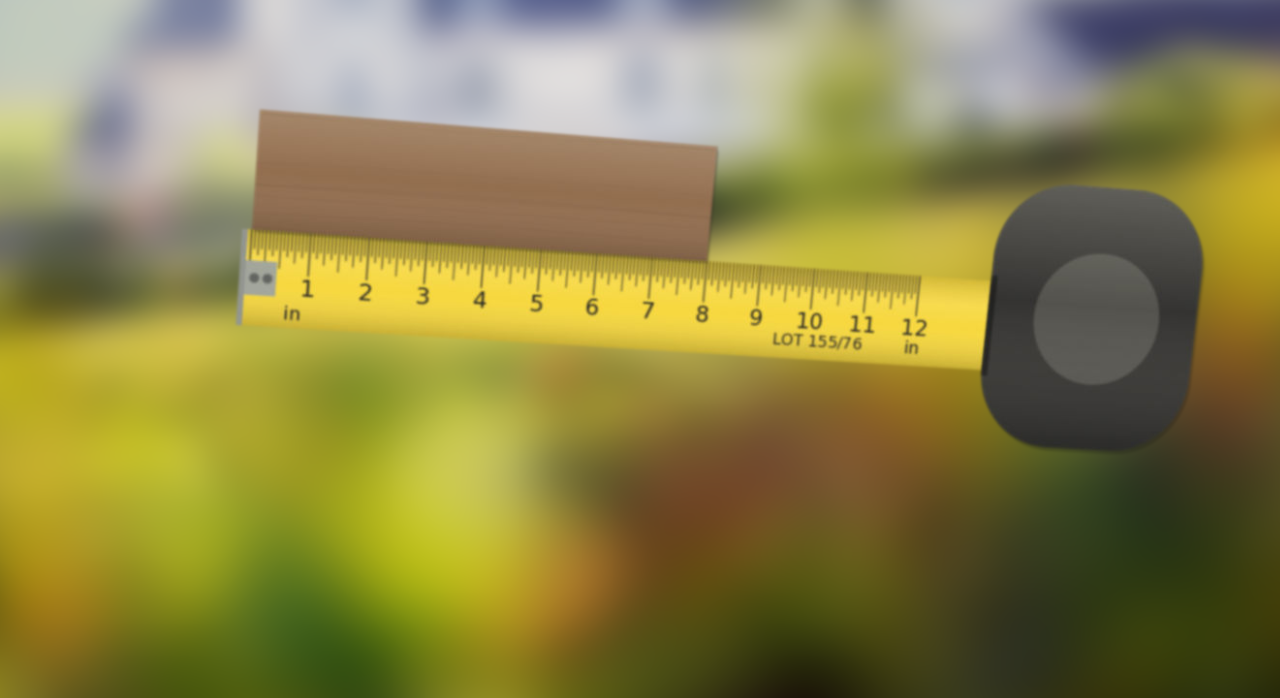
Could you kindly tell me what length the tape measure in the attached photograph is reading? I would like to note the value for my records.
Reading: 8 in
